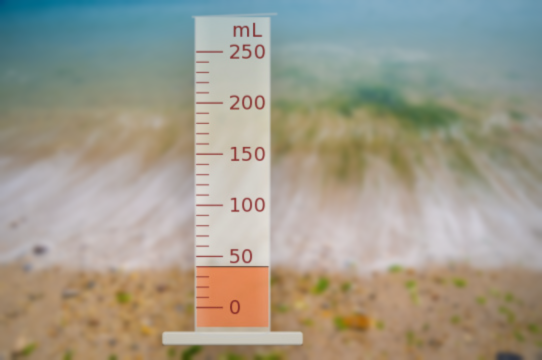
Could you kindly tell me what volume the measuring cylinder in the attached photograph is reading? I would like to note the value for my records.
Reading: 40 mL
